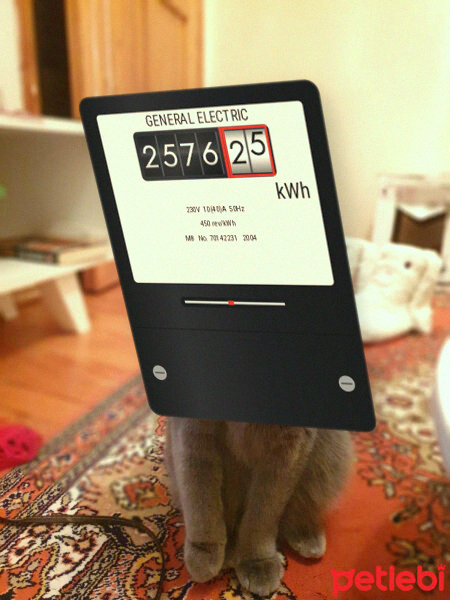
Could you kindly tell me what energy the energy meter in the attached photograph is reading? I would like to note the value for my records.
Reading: 2576.25 kWh
